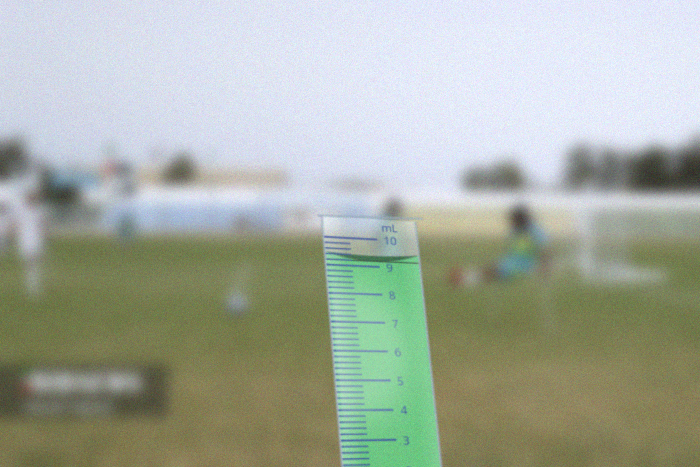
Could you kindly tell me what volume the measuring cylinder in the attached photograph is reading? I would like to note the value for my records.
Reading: 9.2 mL
